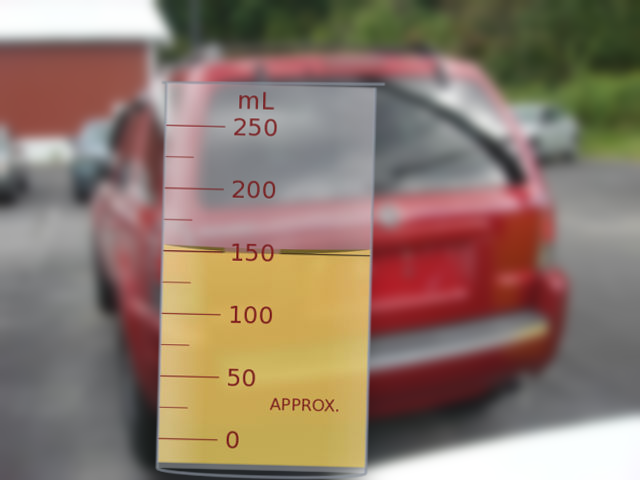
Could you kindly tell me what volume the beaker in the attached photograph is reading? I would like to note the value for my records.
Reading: 150 mL
